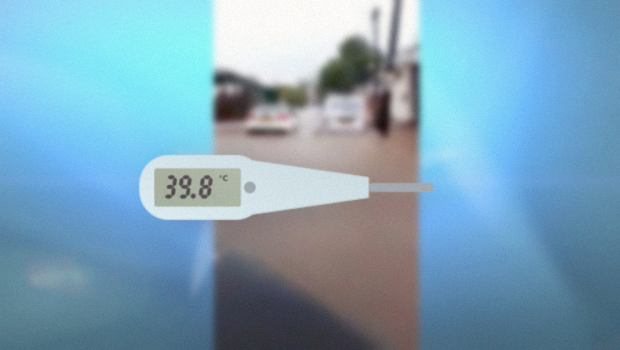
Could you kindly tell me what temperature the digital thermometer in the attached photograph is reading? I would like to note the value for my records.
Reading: 39.8 °C
